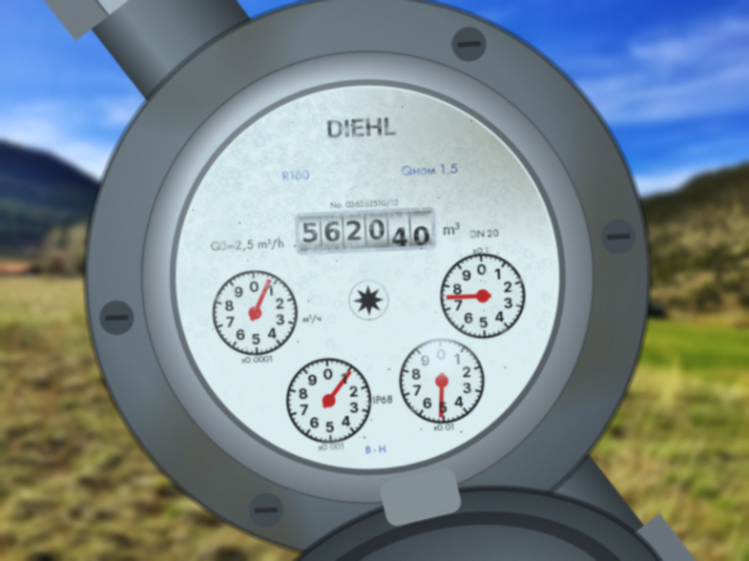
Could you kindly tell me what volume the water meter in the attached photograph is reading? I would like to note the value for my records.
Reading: 562039.7510 m³
